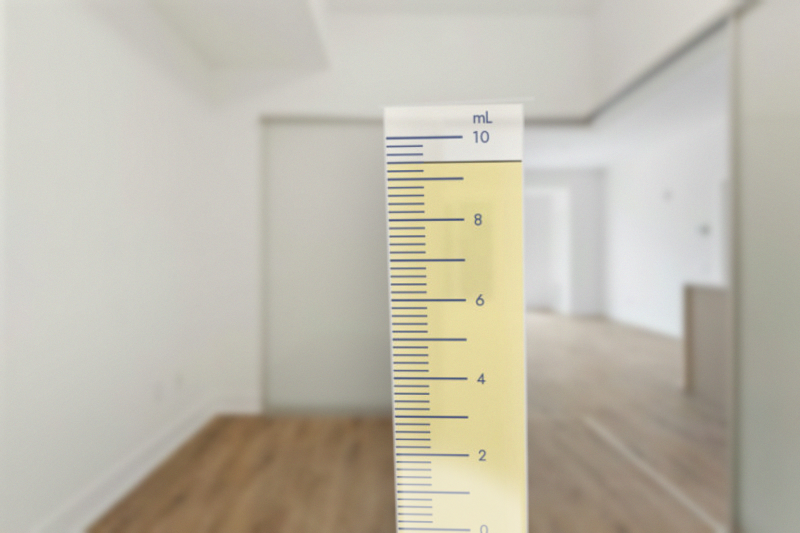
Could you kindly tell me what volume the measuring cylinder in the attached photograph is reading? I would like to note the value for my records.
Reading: 9.4 mL
